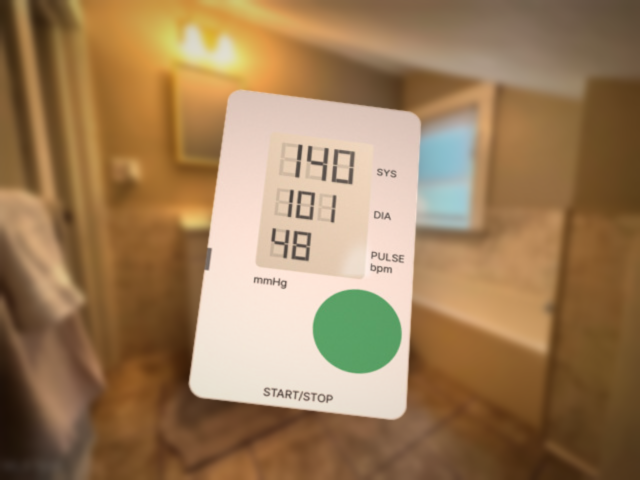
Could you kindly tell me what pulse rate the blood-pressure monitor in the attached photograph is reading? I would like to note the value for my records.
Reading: 48 bpm
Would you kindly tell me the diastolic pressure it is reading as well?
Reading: 101 mmHg
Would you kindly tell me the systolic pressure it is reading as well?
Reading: 140 mmHg
